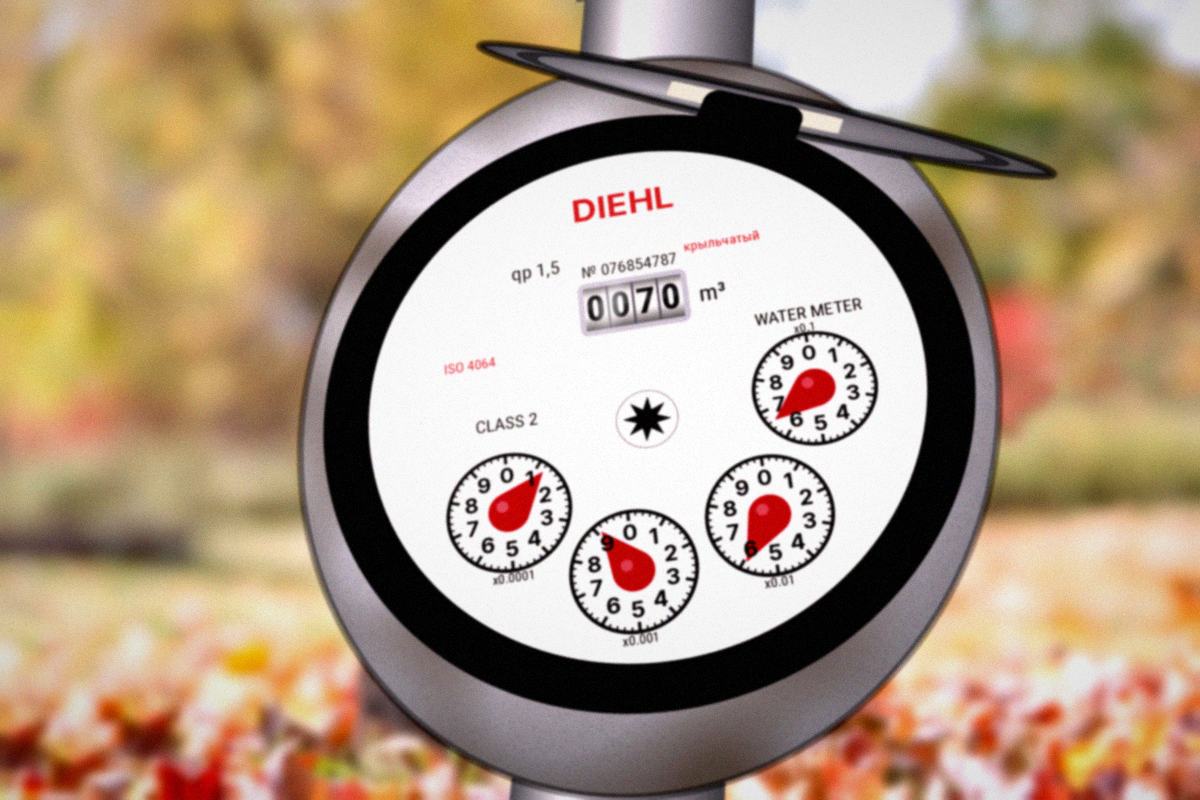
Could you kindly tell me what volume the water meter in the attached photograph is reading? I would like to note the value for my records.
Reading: 70.6591 m³
